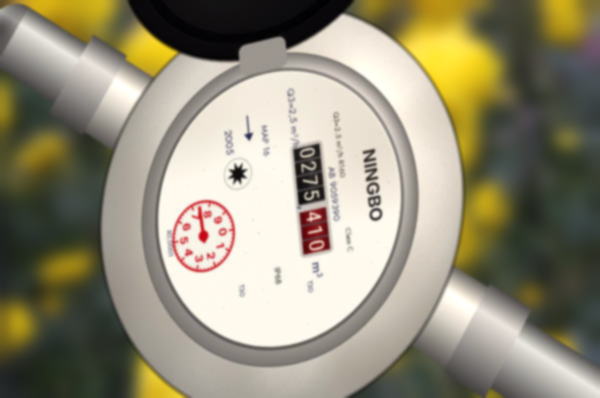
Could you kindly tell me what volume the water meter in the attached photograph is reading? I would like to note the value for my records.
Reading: 275.4107 m³
